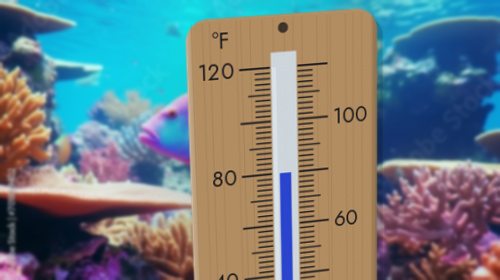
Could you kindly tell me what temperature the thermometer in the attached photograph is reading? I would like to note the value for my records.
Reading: 80 °F
